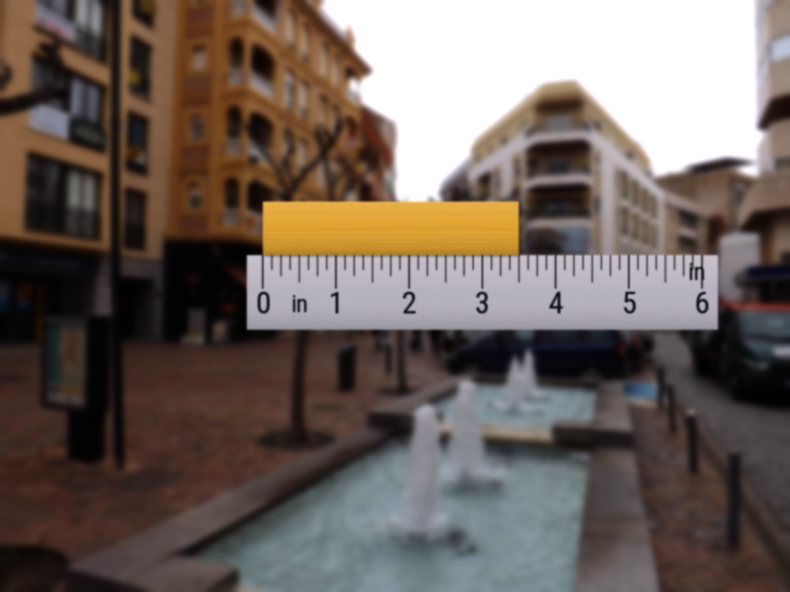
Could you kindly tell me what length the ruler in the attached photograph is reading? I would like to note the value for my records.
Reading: 3.5 in
